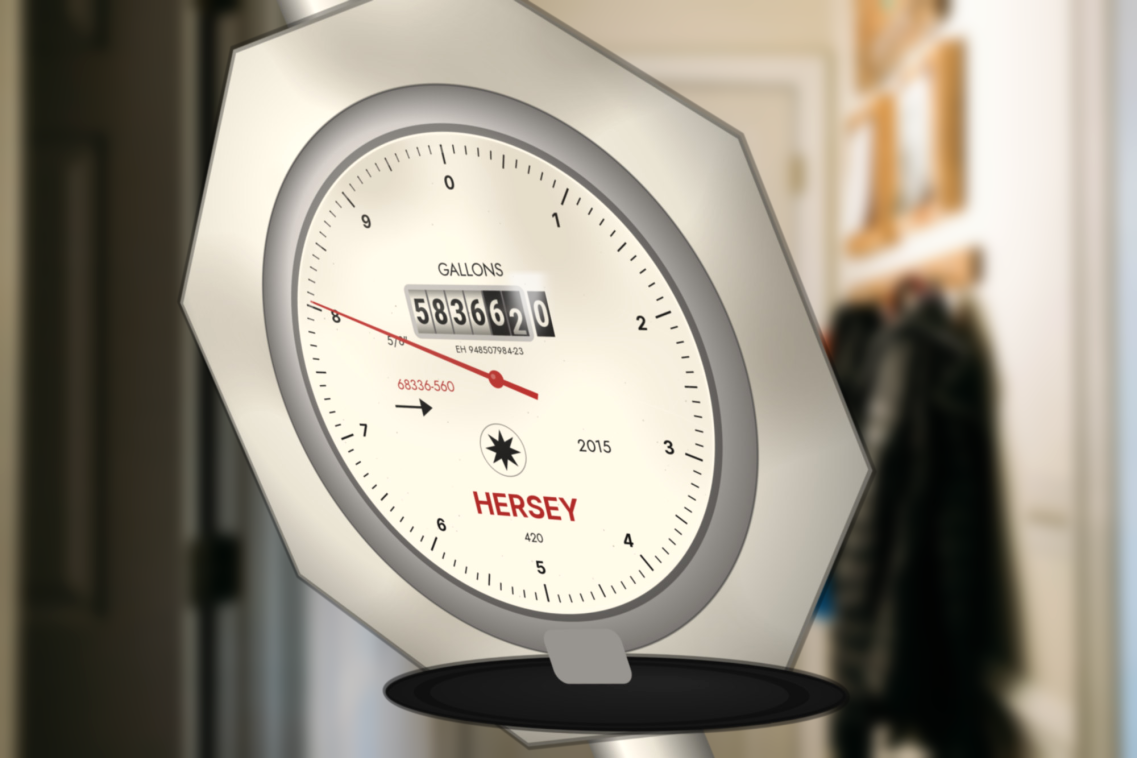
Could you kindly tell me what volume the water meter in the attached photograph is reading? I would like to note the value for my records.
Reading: 5836618.0 gal
